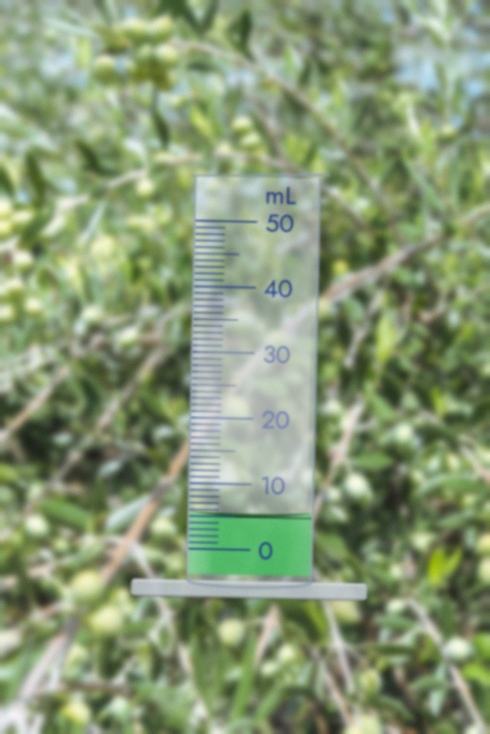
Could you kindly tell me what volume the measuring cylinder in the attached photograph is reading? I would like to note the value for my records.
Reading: 5 mL
